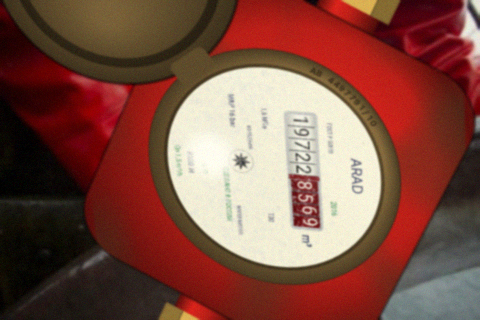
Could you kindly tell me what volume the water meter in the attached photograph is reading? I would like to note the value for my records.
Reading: 19722.8569 m³
